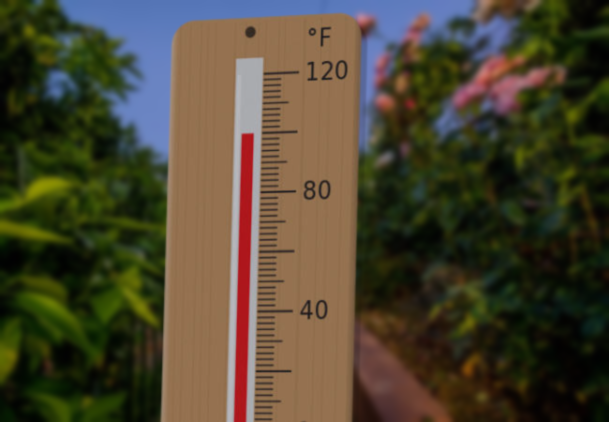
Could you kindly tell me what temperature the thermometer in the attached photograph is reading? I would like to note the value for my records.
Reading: 100 °F
